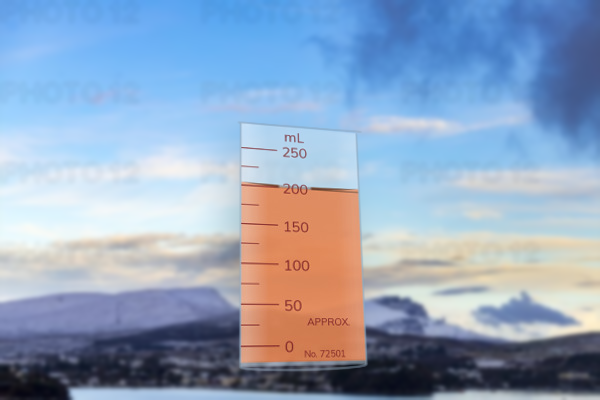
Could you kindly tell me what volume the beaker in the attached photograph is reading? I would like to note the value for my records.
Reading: 200 mL
